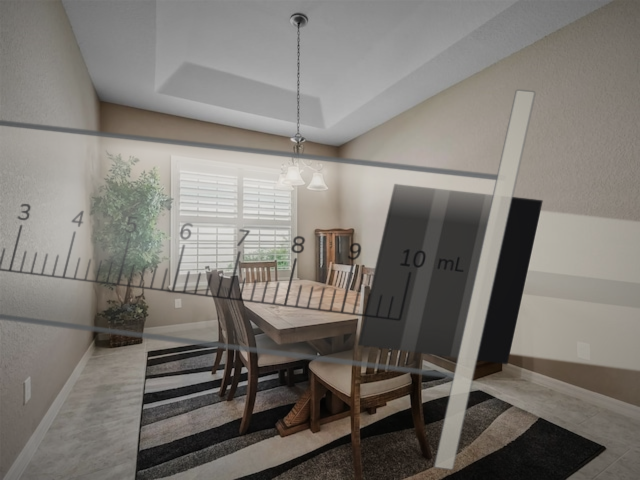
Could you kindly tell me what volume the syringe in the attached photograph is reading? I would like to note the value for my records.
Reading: 9.4 mL
